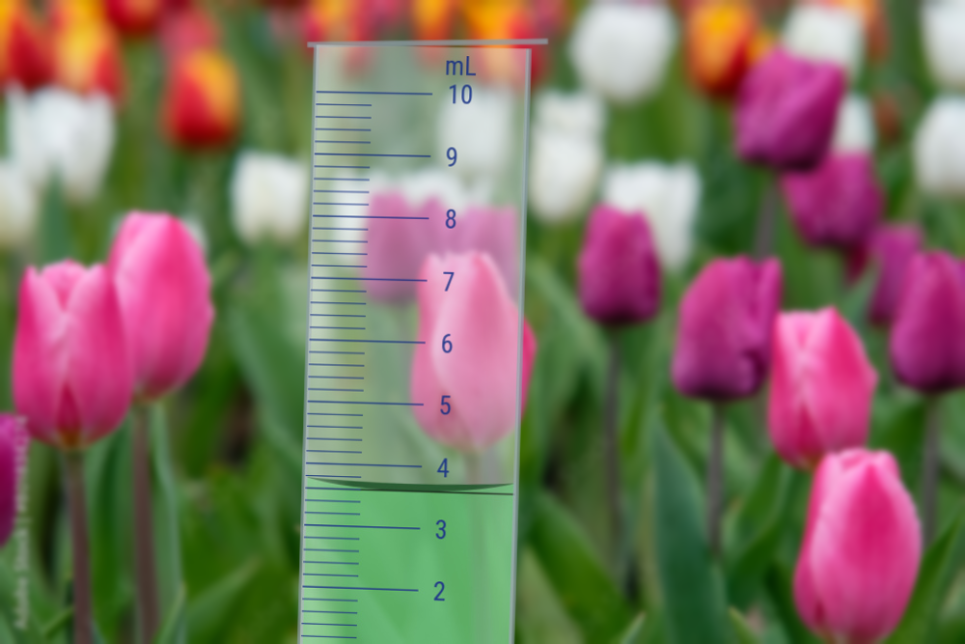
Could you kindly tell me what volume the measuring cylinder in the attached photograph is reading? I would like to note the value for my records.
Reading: 3.6 mL
